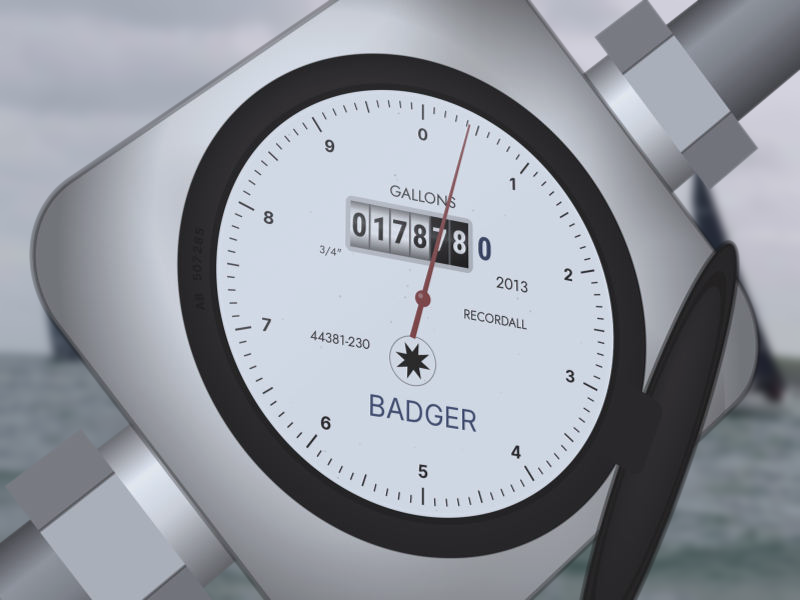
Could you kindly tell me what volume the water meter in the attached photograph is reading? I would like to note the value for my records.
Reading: 178780.4 gal
